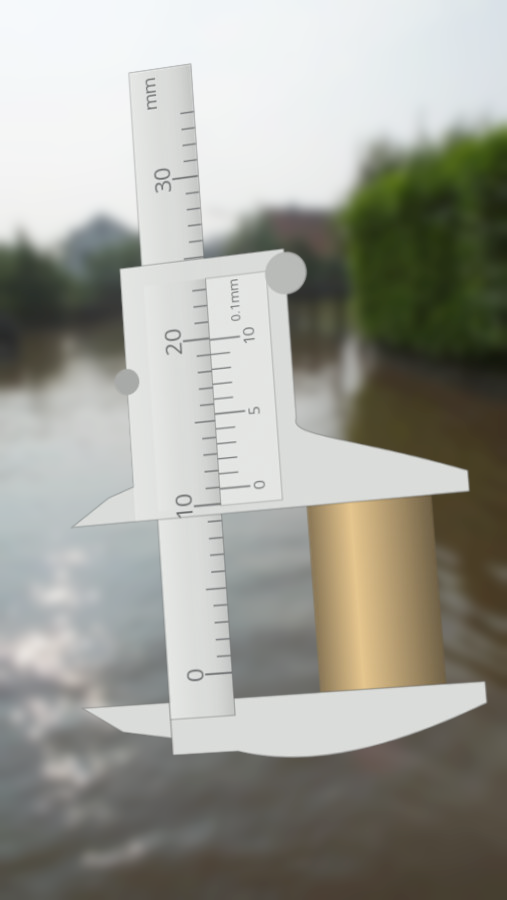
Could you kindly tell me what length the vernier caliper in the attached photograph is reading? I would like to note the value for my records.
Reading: 10.9 mm
